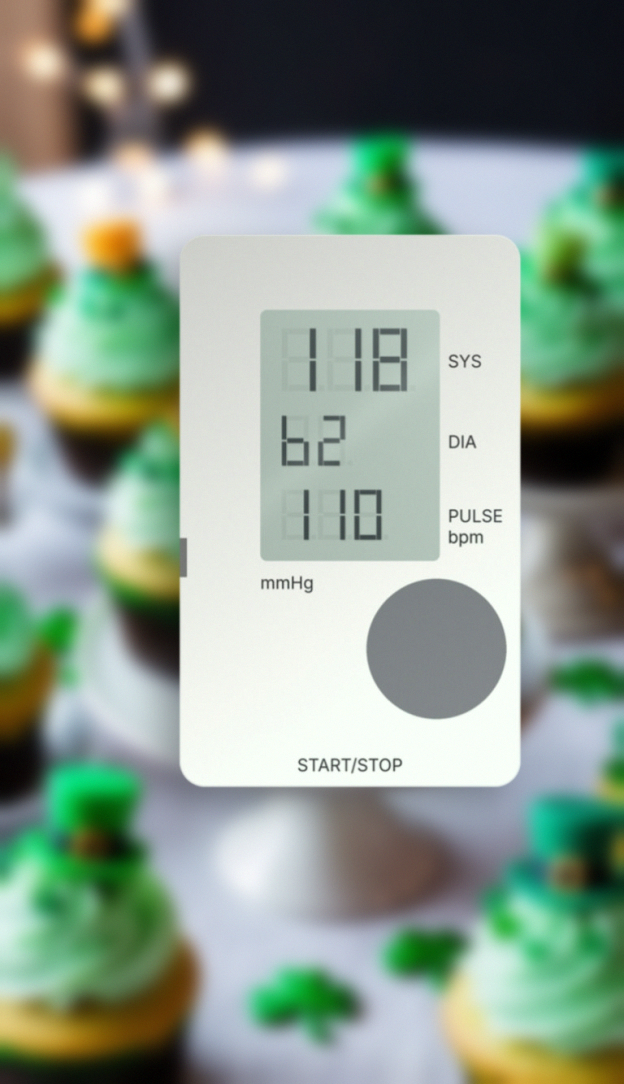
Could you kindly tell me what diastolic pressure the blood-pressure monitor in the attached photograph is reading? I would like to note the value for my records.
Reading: 62 mmHg
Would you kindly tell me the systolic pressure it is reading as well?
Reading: 118 mmHg
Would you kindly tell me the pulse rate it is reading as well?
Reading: 110 bpm
